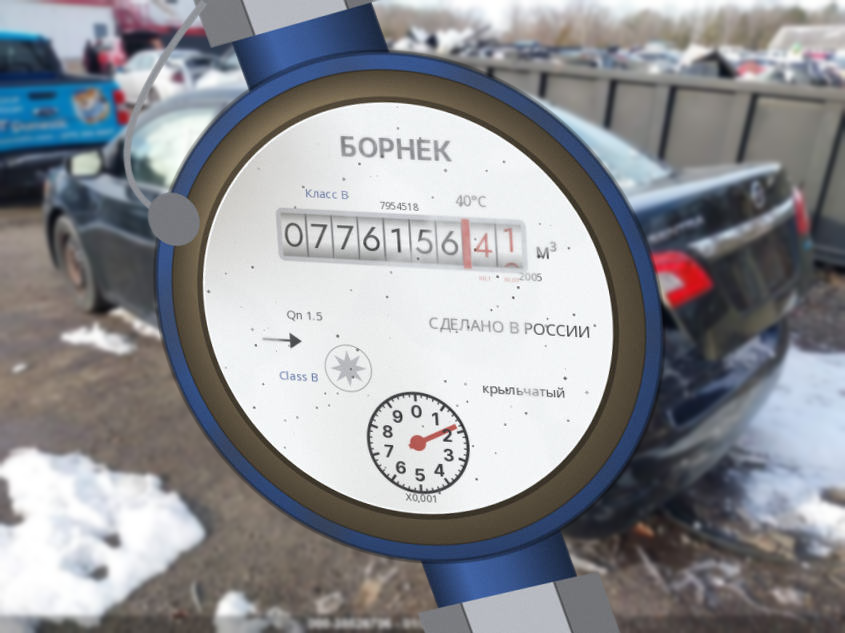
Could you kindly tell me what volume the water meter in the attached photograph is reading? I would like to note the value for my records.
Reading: 776156.411 m³
